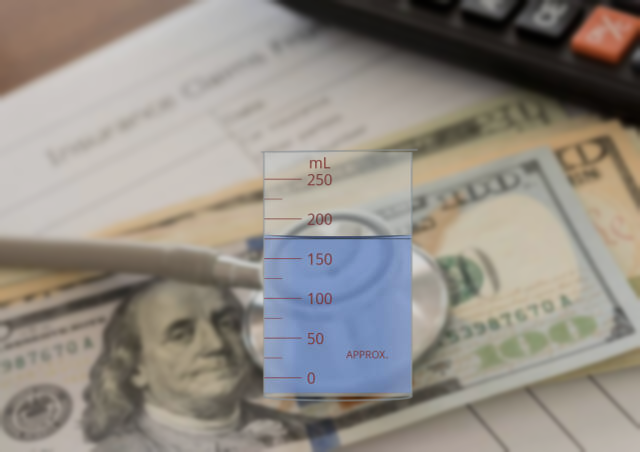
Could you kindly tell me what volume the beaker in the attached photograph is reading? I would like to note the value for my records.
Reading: 175 mL
